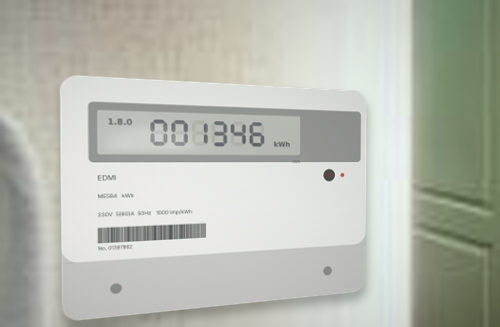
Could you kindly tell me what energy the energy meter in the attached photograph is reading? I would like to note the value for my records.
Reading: 1346 kWh
